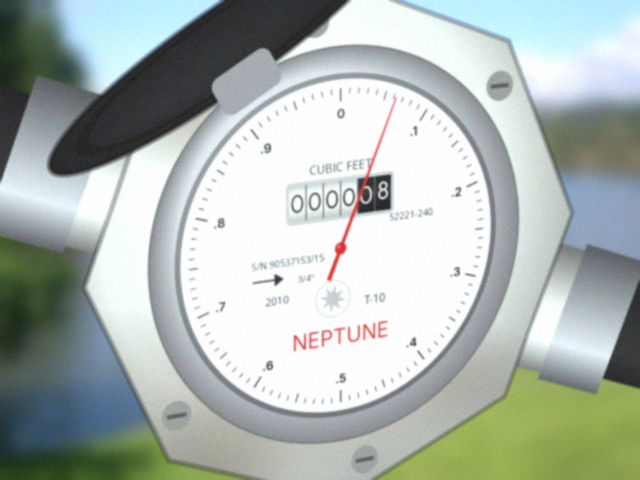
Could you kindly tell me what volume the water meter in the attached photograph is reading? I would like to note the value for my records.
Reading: 8.06 ft³
